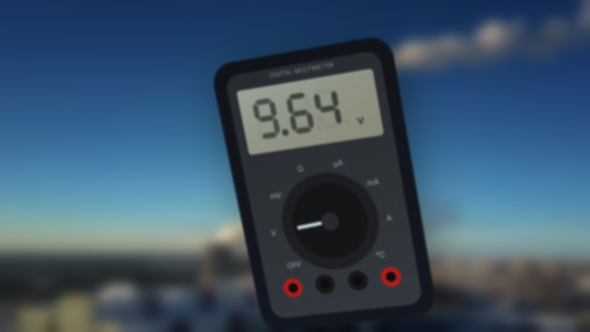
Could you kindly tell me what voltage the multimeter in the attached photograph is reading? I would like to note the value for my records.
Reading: 9.64 V
